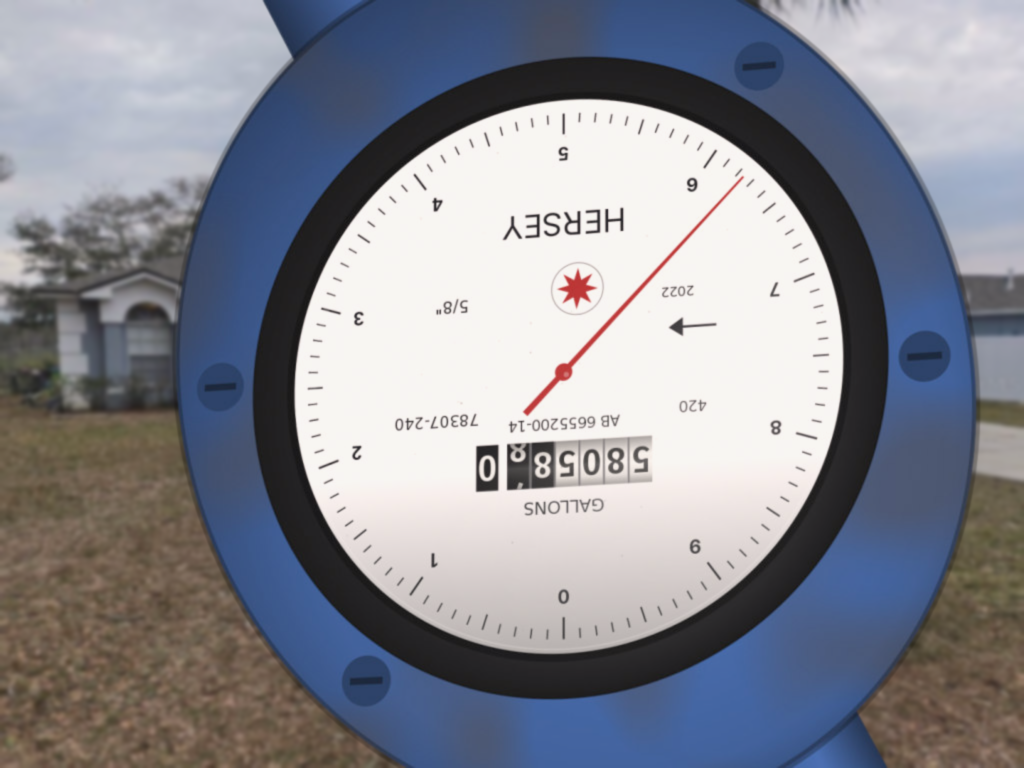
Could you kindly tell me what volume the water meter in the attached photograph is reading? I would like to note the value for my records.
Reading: 5805876.2 gal
